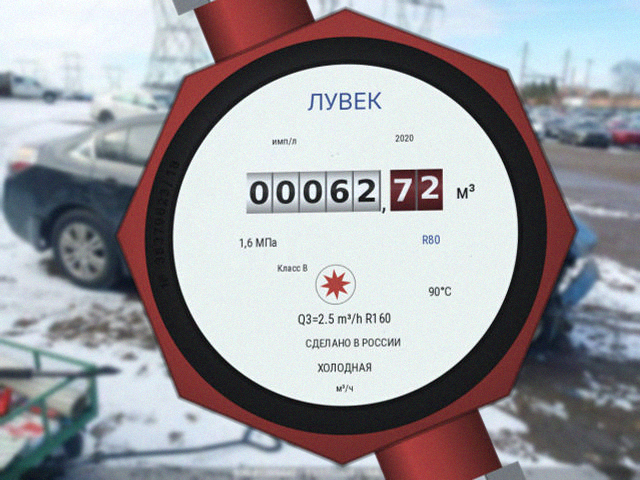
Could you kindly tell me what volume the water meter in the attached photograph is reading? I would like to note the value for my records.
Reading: 62.72 m³
